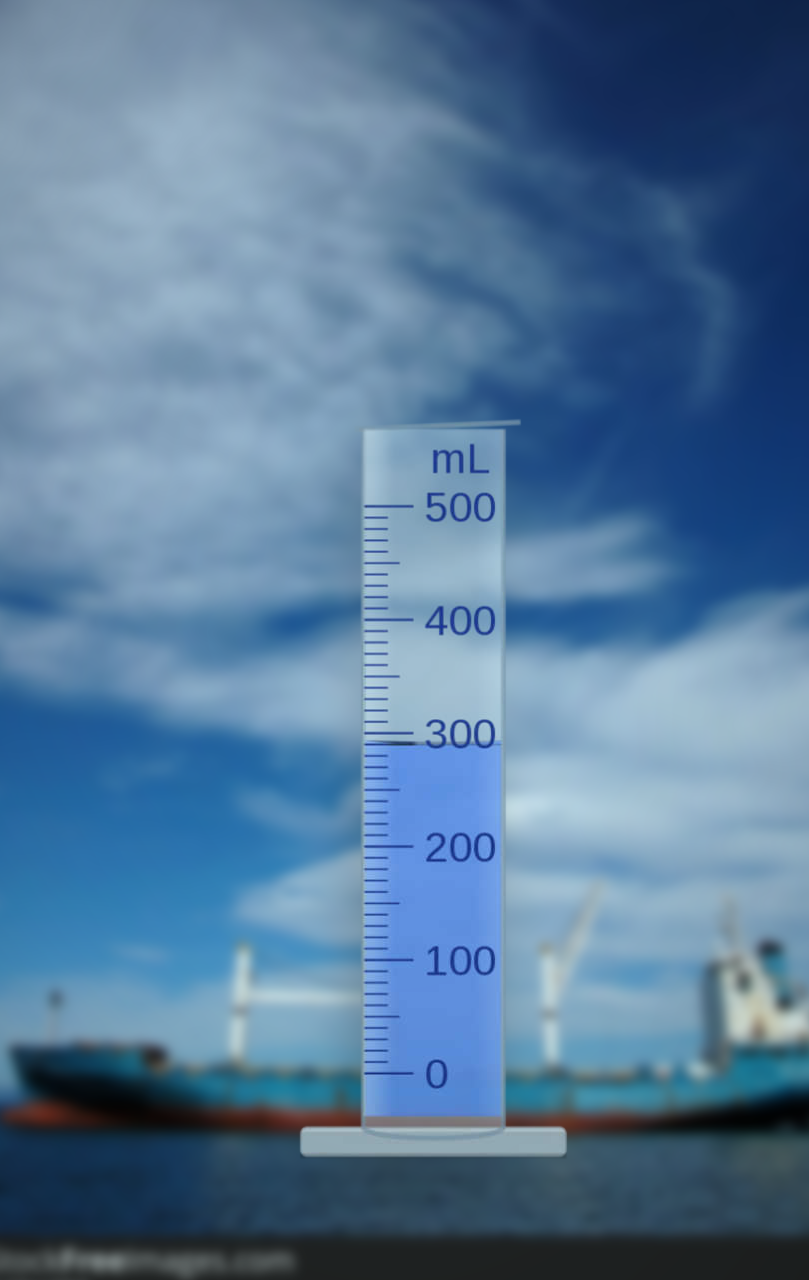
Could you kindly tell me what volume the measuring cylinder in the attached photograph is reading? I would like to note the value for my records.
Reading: 290 mL
